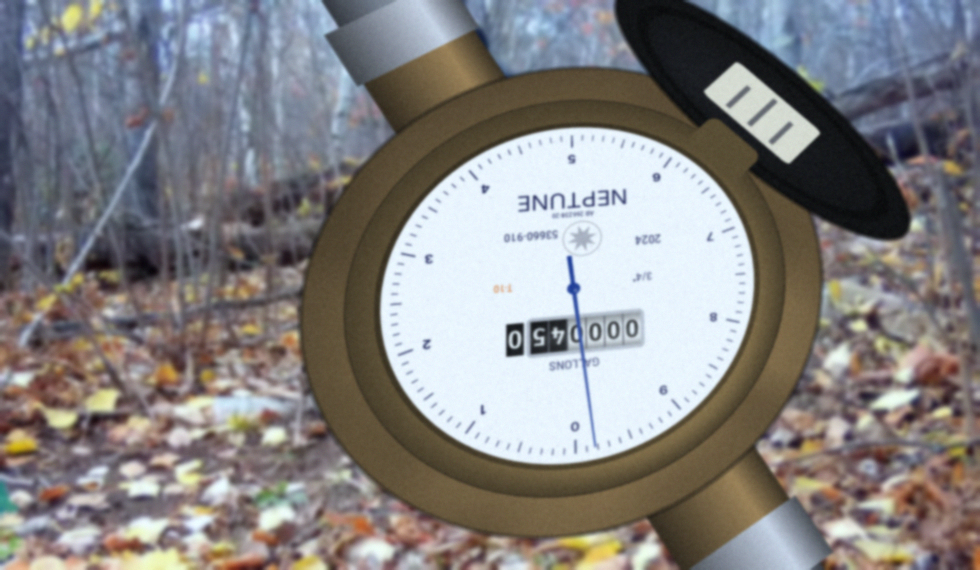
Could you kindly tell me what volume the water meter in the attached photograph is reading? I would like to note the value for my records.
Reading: 449.8 gal
